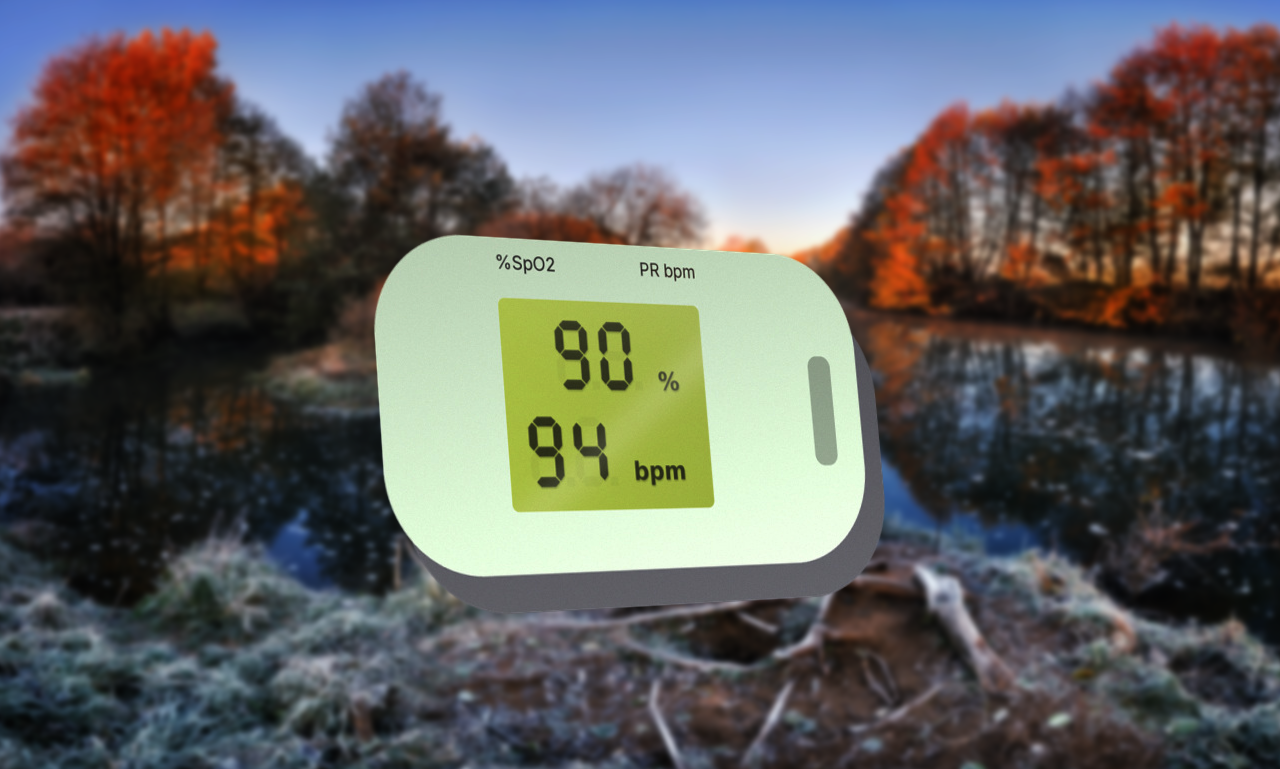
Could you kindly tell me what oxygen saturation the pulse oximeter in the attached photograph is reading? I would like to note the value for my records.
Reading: 90 %
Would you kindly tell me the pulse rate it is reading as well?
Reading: 94 bpm
